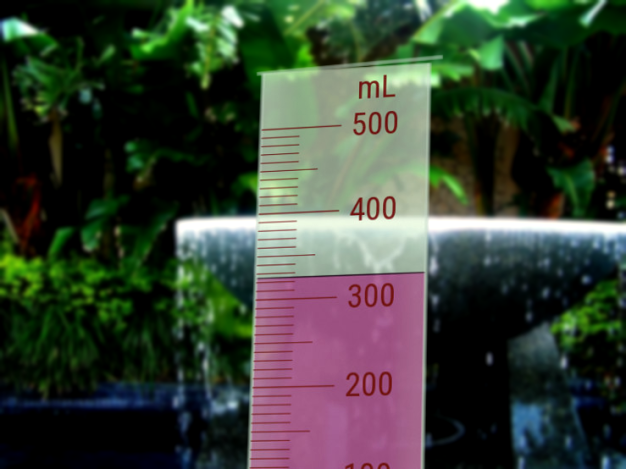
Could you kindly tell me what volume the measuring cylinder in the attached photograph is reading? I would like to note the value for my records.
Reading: 325 mL
